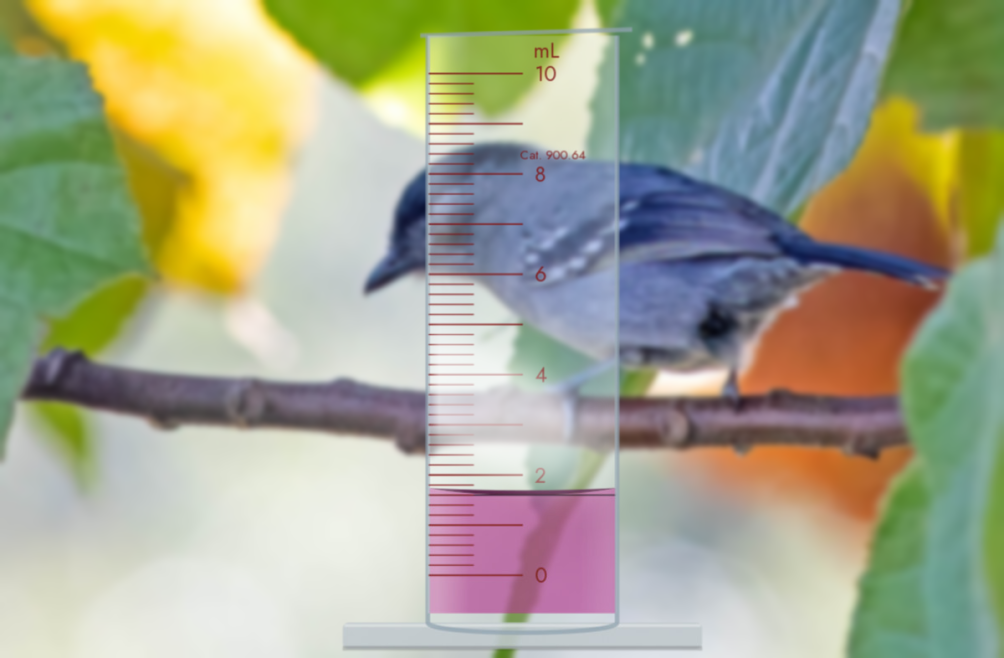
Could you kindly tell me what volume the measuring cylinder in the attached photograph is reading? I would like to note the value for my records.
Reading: 1.6 mL
